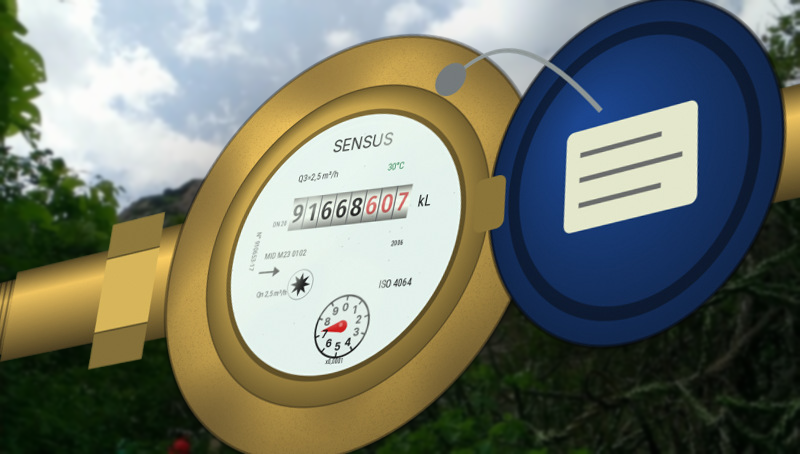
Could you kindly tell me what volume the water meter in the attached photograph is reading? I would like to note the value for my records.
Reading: 91668.6077 kL
